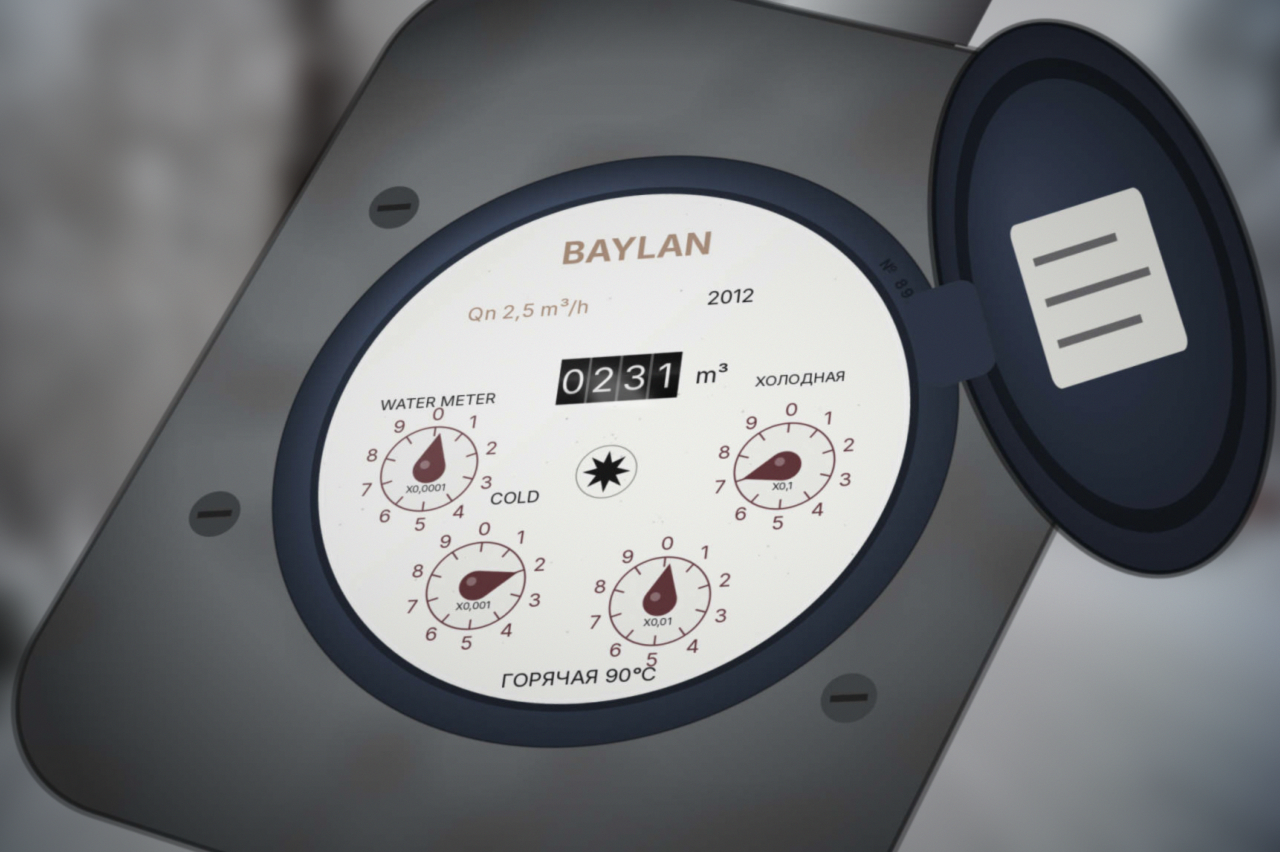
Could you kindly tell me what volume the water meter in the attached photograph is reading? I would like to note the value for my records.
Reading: 231.7020 m³
